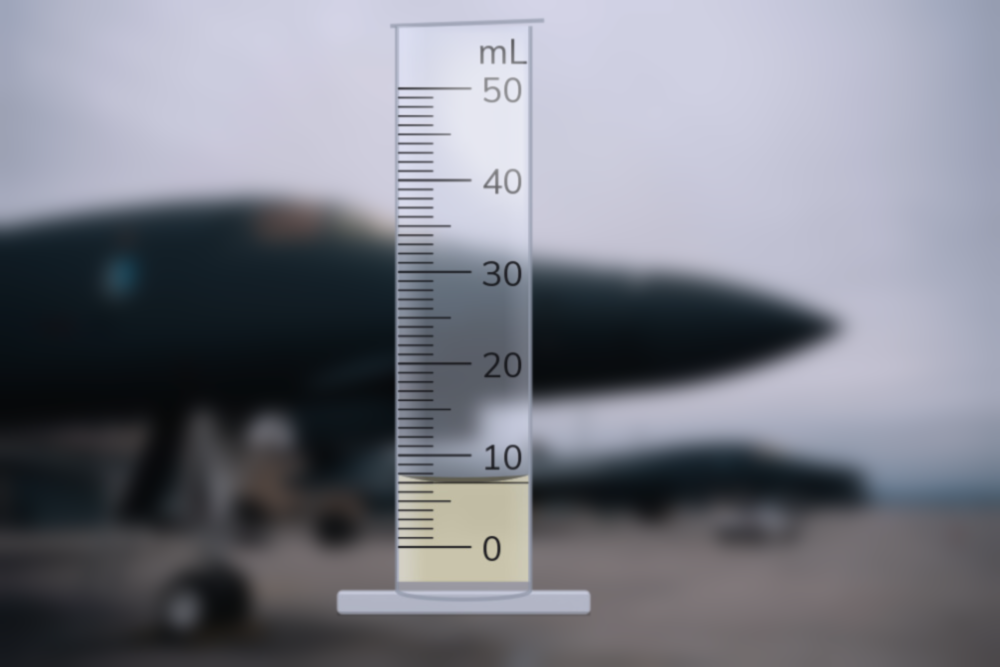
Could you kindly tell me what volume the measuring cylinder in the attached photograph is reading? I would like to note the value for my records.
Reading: 7 mL
